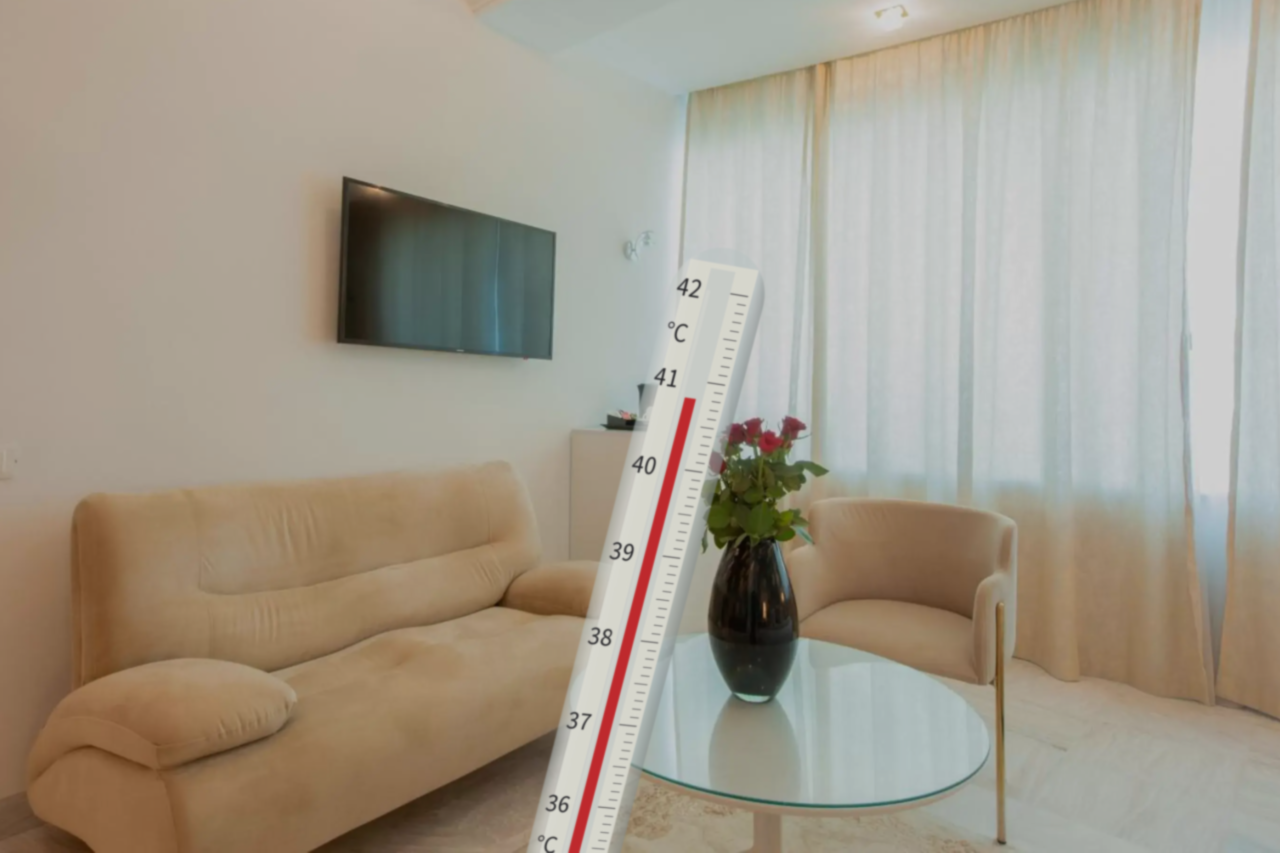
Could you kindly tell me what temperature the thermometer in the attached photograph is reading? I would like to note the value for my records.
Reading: 40.8 °C
